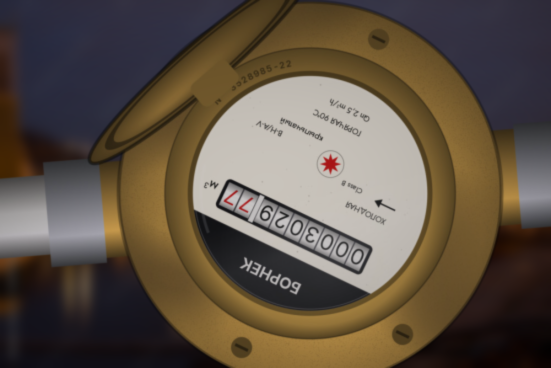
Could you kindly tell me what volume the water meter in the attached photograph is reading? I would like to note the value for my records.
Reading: 3029.77 m³
